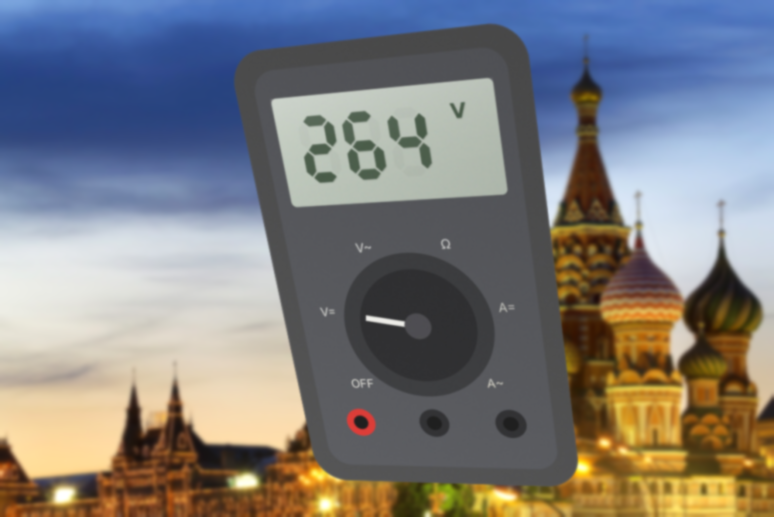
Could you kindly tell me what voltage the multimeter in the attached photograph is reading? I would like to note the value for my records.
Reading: 264 V
